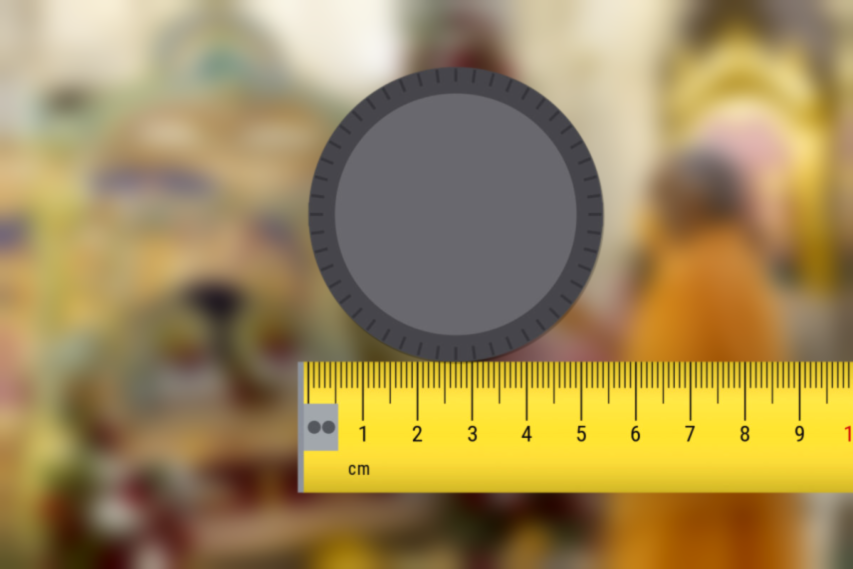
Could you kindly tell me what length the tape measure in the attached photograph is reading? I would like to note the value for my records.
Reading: 5.4 cm
